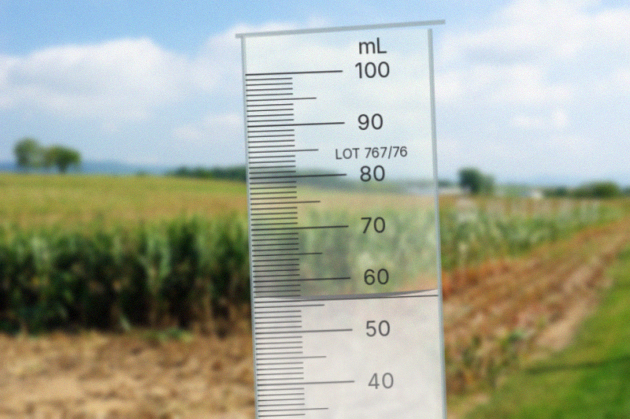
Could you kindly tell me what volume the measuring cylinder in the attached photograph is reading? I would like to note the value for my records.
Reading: 56 mL
